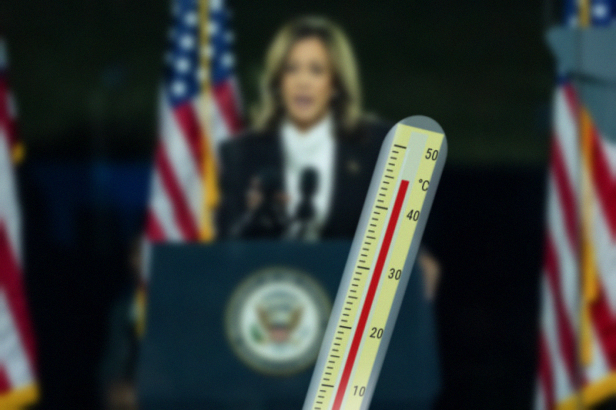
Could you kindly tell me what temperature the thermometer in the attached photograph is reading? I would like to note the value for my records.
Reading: 45 °C
